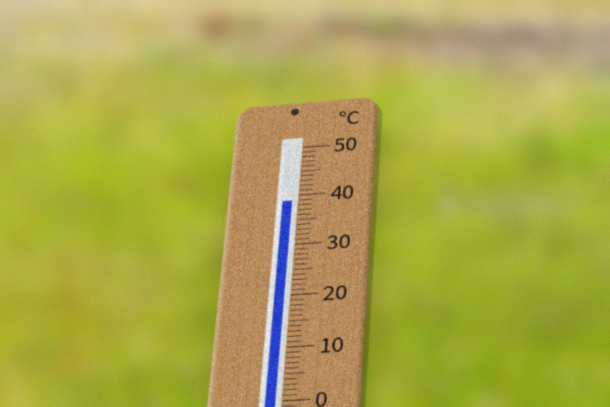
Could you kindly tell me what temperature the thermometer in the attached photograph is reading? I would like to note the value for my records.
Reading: 39 °C
